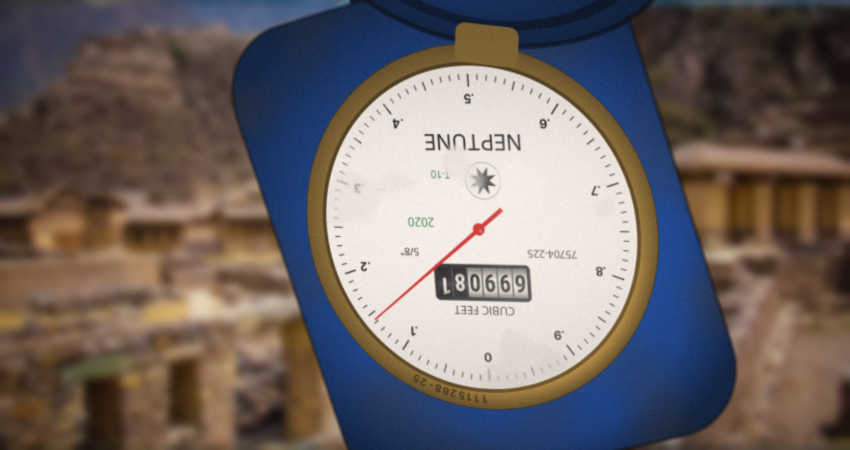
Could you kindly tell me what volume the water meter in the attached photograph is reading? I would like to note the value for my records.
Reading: 699081.14 ft³
